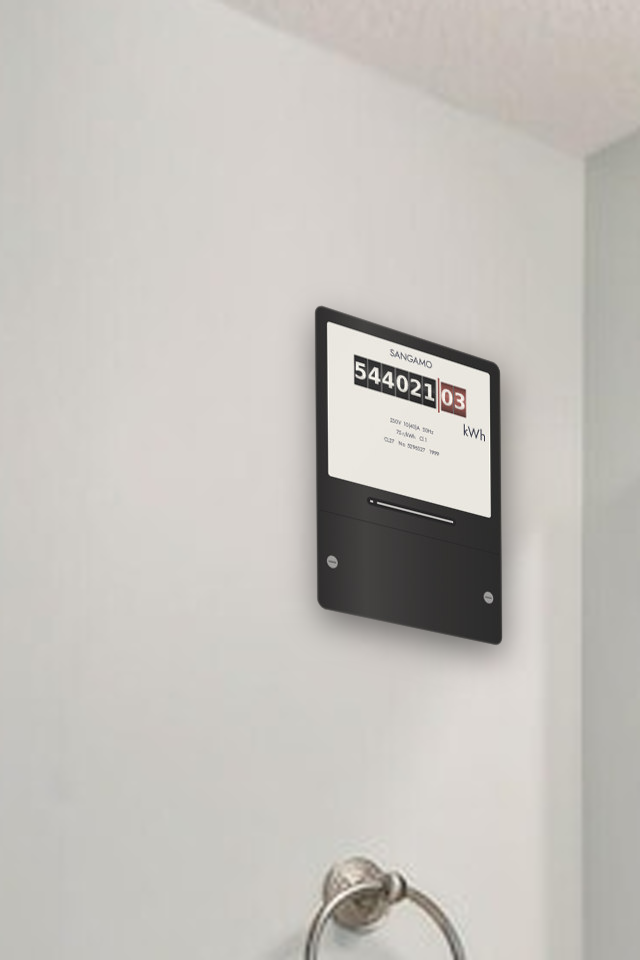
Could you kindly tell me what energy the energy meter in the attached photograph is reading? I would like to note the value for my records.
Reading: 544021.03 kWh
